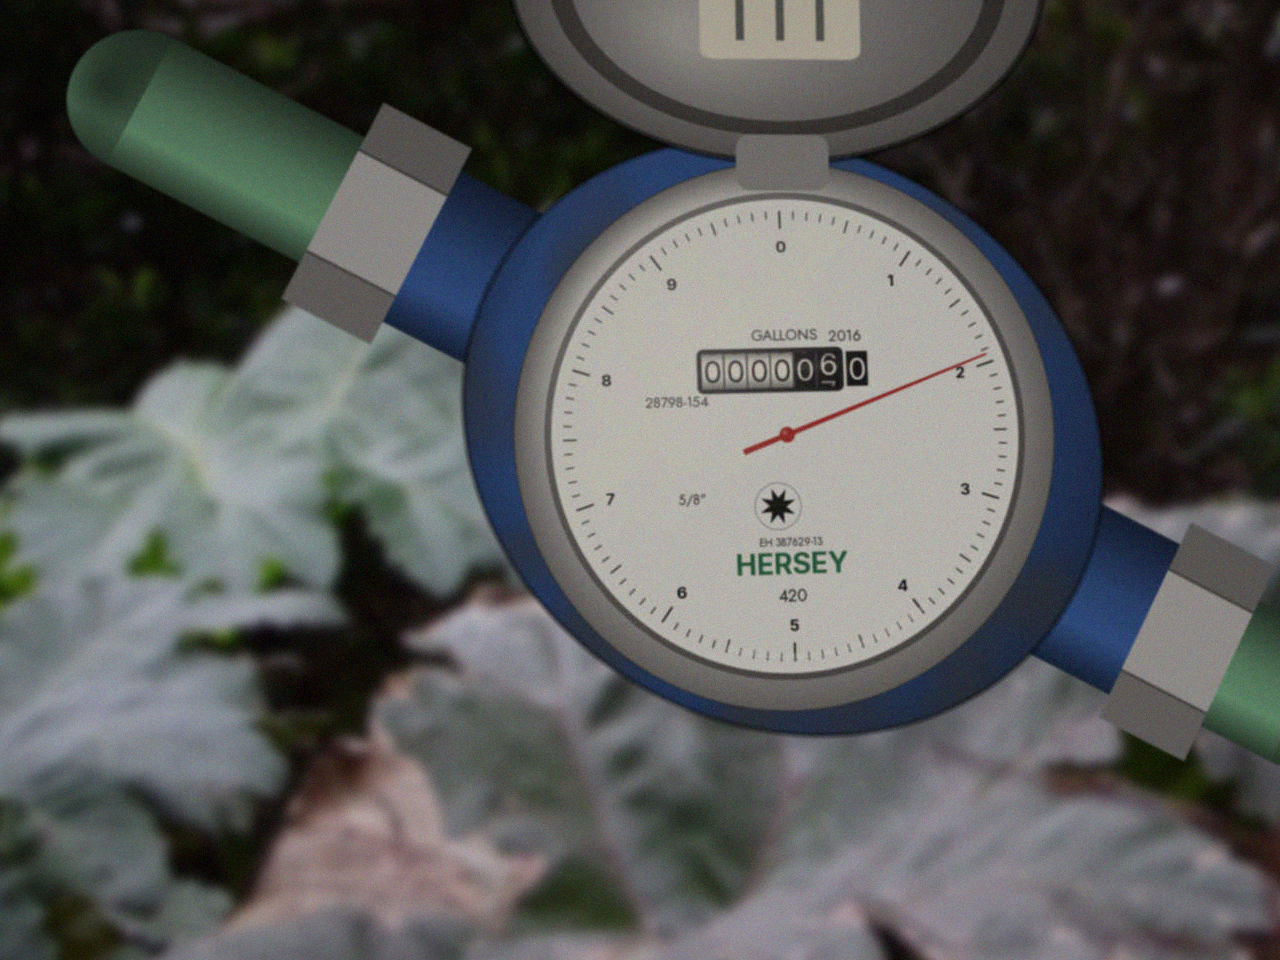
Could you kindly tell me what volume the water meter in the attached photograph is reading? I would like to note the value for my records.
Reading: 61.9 gal
